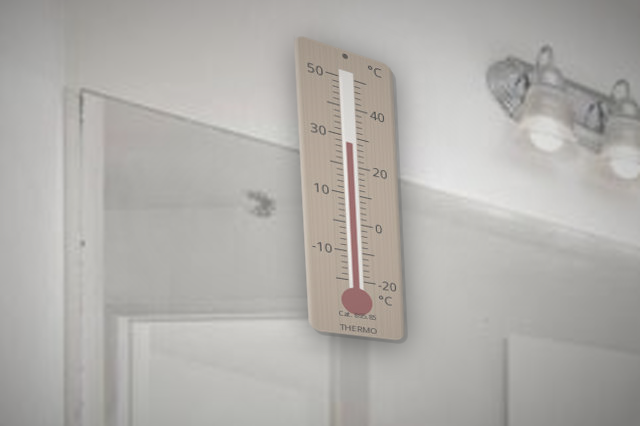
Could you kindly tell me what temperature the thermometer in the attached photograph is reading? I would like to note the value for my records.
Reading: 28 °C
